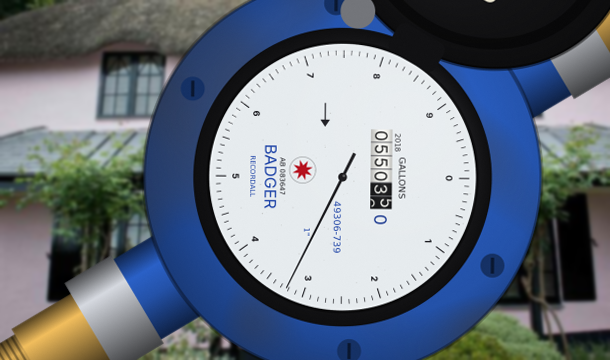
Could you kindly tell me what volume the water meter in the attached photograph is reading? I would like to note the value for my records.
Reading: 550353.2 gal
